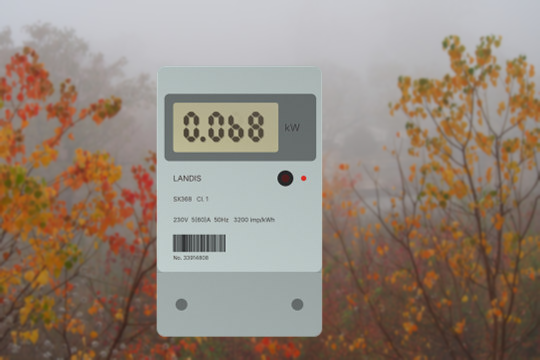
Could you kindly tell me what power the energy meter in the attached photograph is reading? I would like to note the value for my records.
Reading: 0.068 kW
